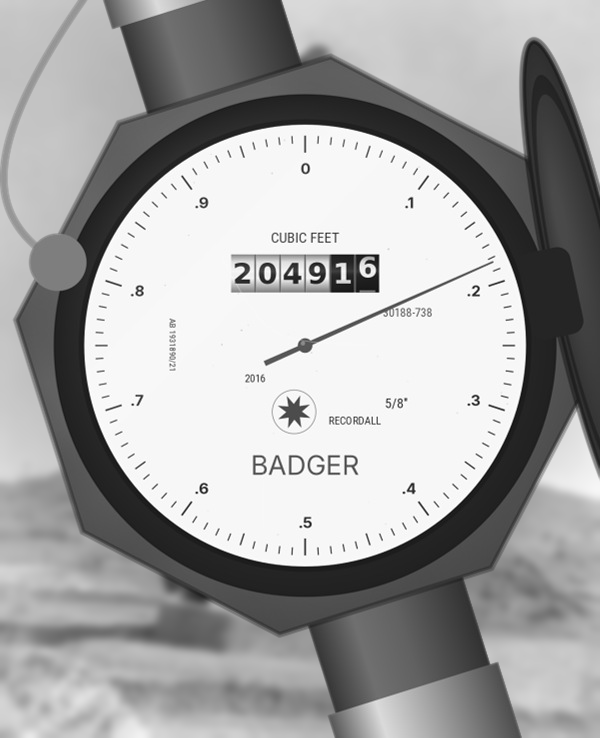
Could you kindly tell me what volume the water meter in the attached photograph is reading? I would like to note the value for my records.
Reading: 204916.18 ft³
